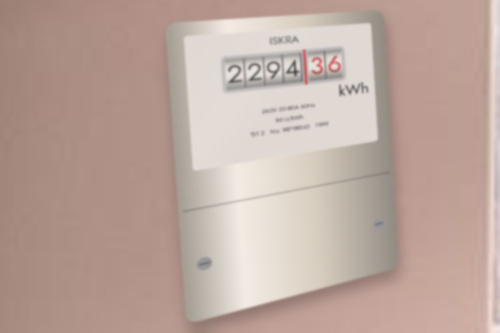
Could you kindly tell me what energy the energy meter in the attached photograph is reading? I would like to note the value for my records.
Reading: 2294.36 kWh
